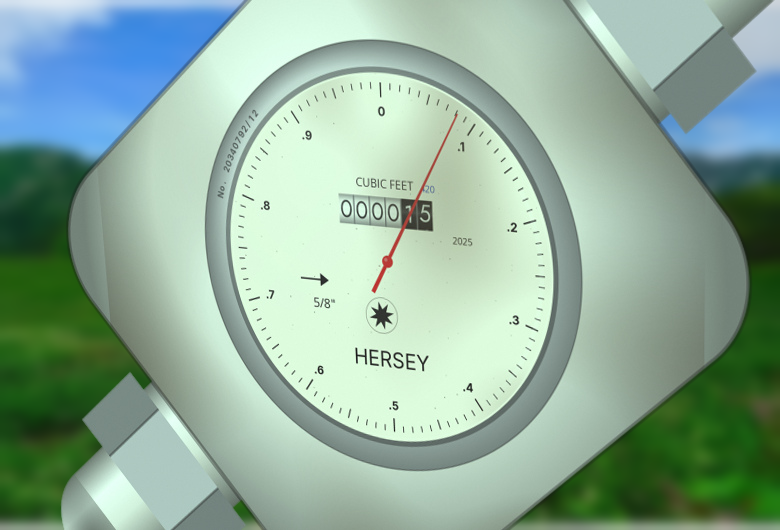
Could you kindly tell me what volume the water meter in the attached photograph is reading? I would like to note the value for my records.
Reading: 15.08 ft³
